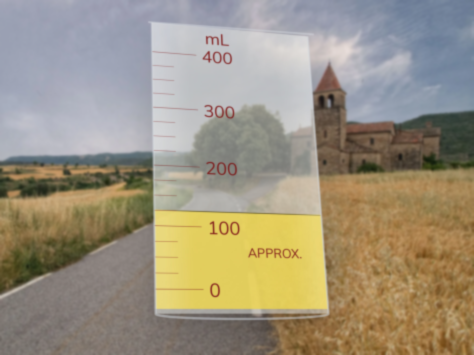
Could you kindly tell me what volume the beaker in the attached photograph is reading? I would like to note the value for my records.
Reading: 125 mL
